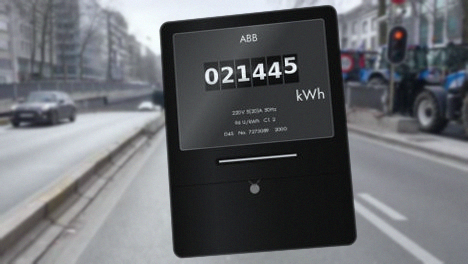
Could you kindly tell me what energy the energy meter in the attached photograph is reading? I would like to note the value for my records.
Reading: 21445 kWh
